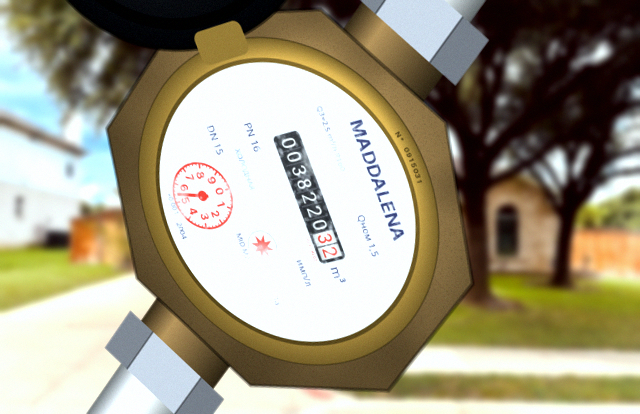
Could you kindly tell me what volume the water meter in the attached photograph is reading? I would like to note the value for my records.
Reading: 38220.325 m³
